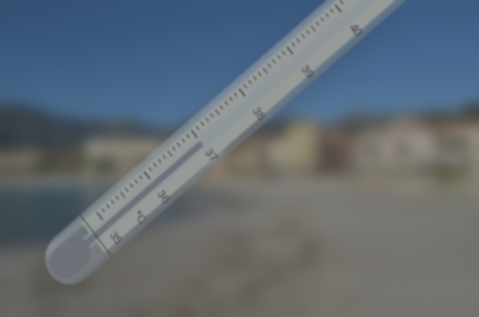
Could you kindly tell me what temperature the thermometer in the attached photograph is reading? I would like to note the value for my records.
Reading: 37 °C
